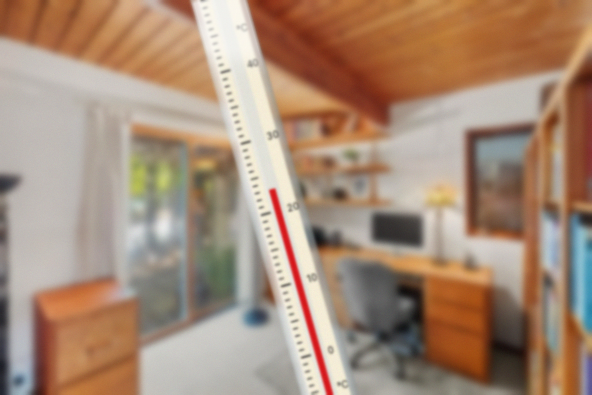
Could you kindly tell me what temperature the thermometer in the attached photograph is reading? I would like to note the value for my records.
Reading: 23 °C
